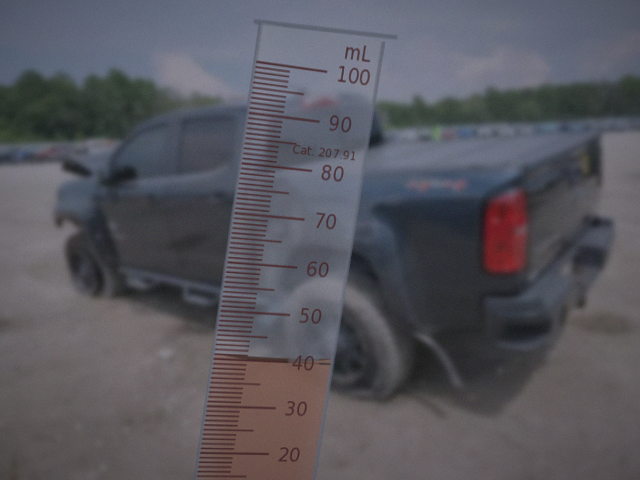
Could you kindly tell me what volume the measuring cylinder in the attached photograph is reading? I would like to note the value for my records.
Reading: 40 mL
